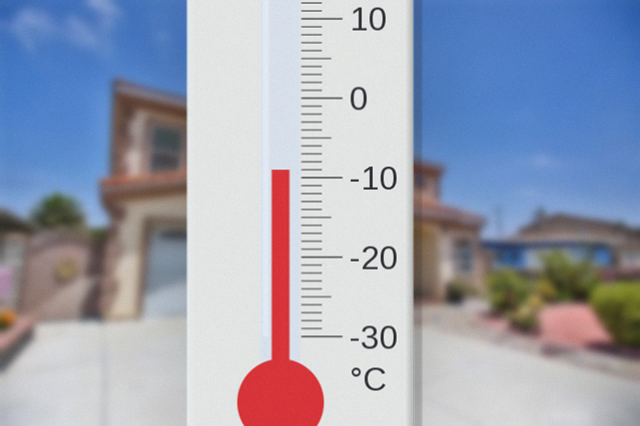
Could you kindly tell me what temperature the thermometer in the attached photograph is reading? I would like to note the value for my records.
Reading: -9 °C
